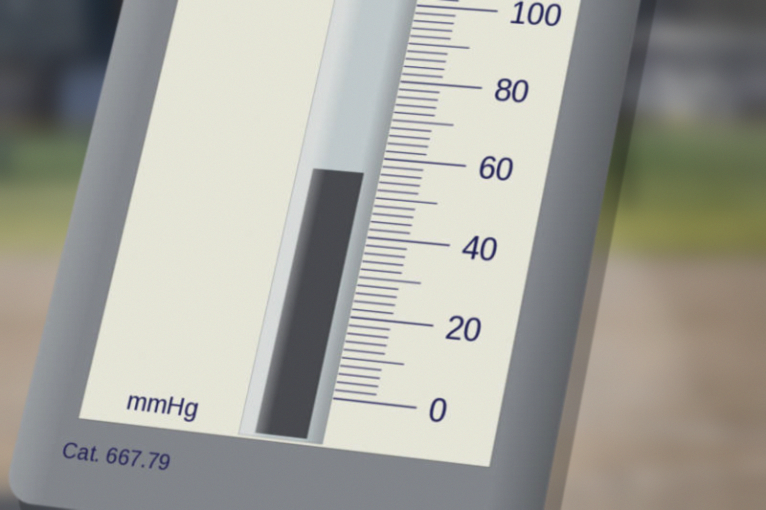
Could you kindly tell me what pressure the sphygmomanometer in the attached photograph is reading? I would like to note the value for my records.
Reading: 56 mmHg
